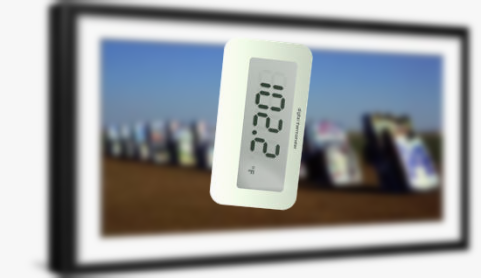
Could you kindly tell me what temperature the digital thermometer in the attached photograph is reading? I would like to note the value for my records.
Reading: 102.2 °F
